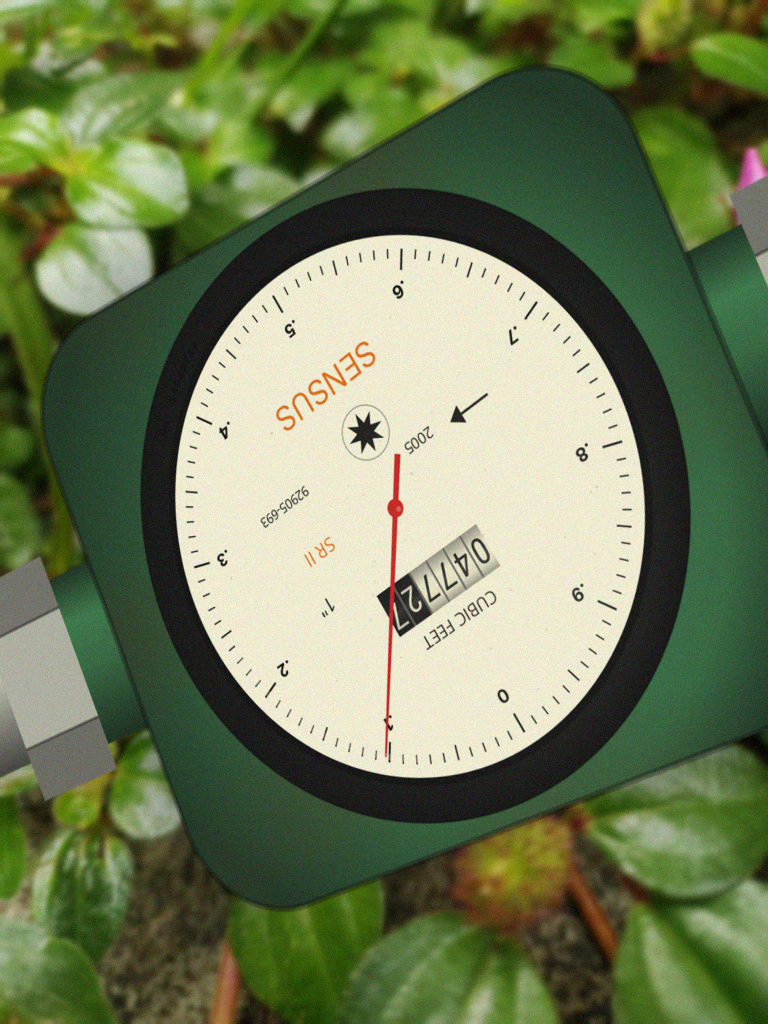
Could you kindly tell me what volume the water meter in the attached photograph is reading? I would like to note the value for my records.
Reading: 47727.10 ft³
